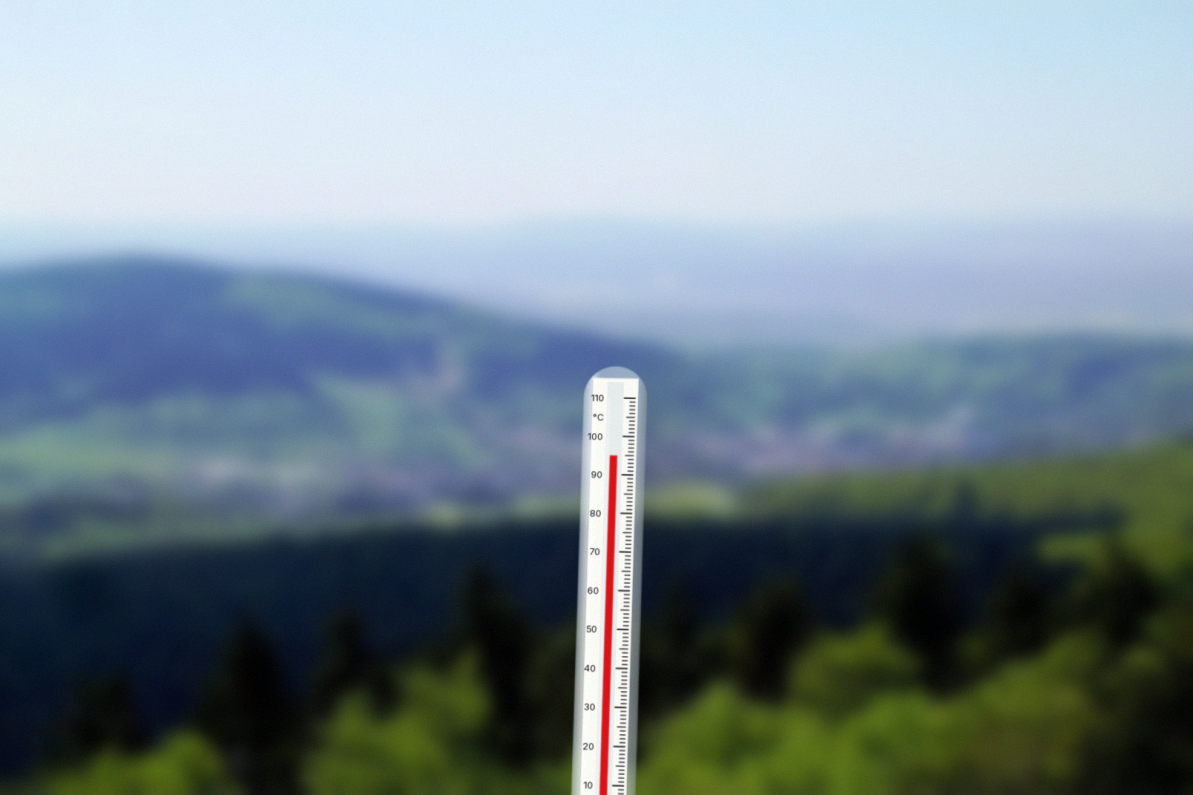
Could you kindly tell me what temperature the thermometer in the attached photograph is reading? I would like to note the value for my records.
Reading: 95 °C
